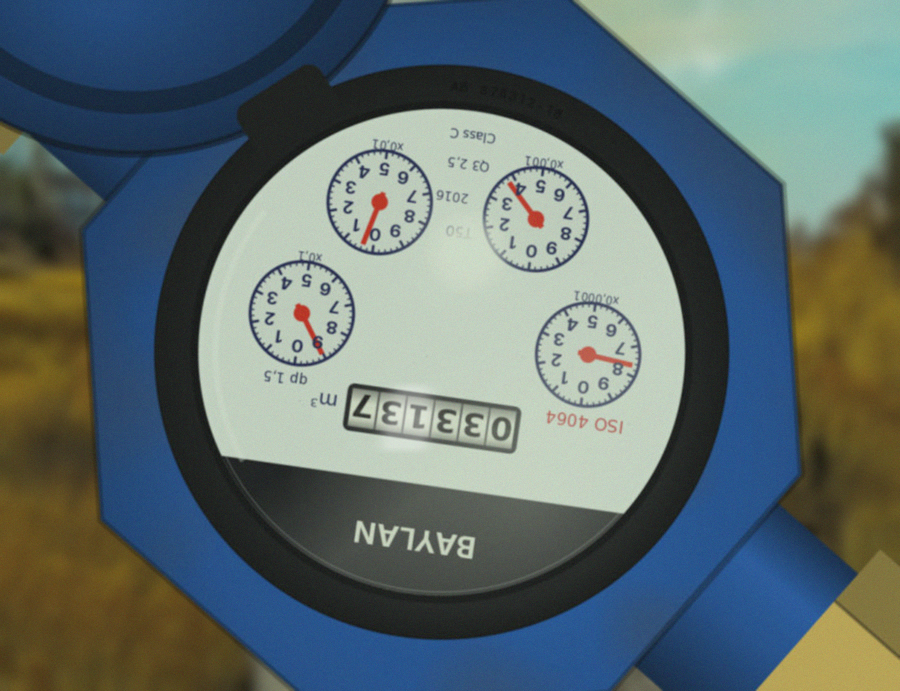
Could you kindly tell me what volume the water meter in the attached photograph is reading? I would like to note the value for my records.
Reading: 33136.9037 m³
